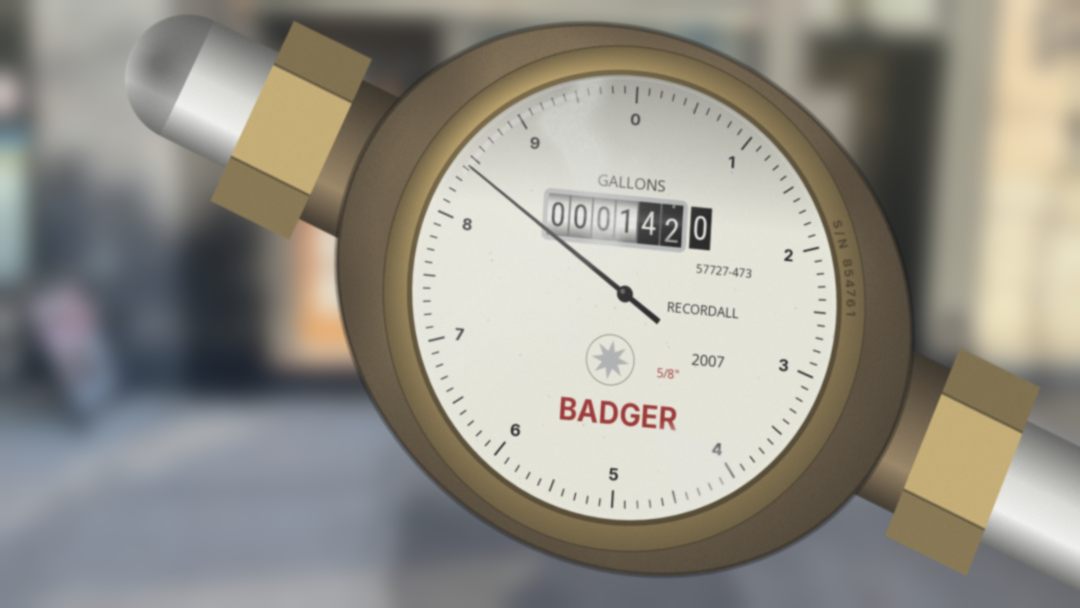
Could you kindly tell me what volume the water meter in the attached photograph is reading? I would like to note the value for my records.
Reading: 1418.4 gal
